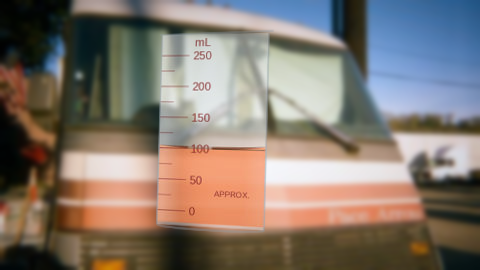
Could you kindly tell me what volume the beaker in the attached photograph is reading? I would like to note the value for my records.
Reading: 100 mL
